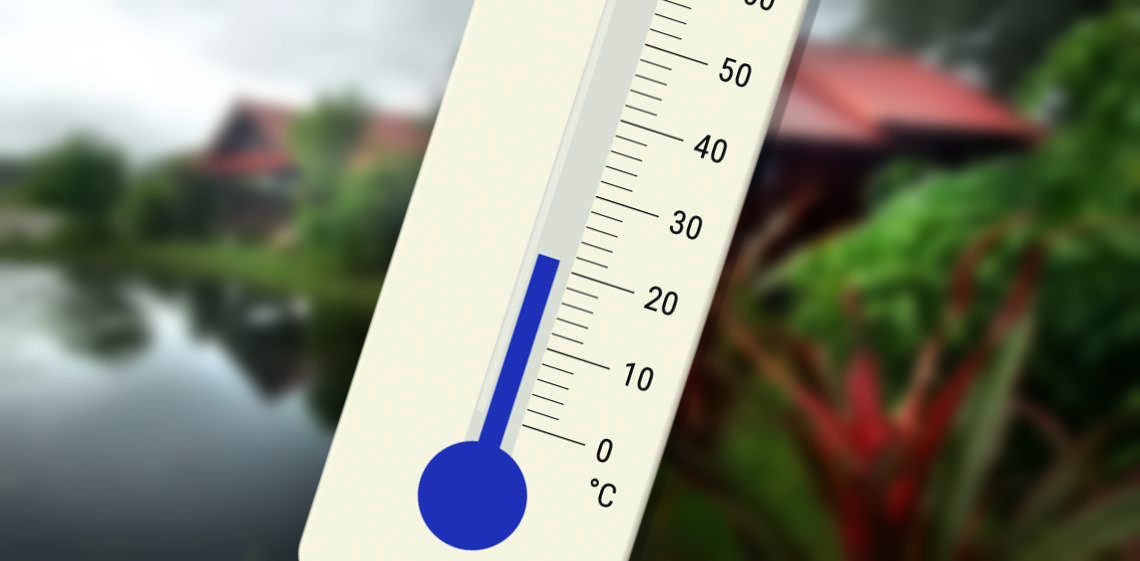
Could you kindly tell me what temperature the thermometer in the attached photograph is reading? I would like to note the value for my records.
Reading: 21 °C
